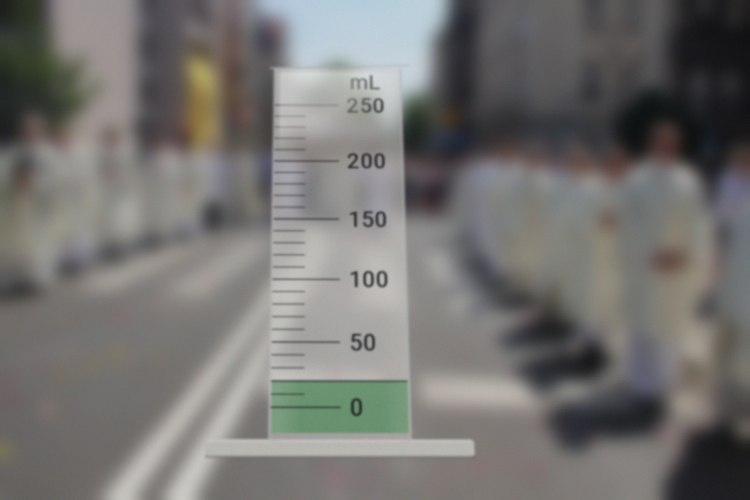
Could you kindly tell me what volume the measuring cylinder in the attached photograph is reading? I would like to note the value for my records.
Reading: 20 mL
